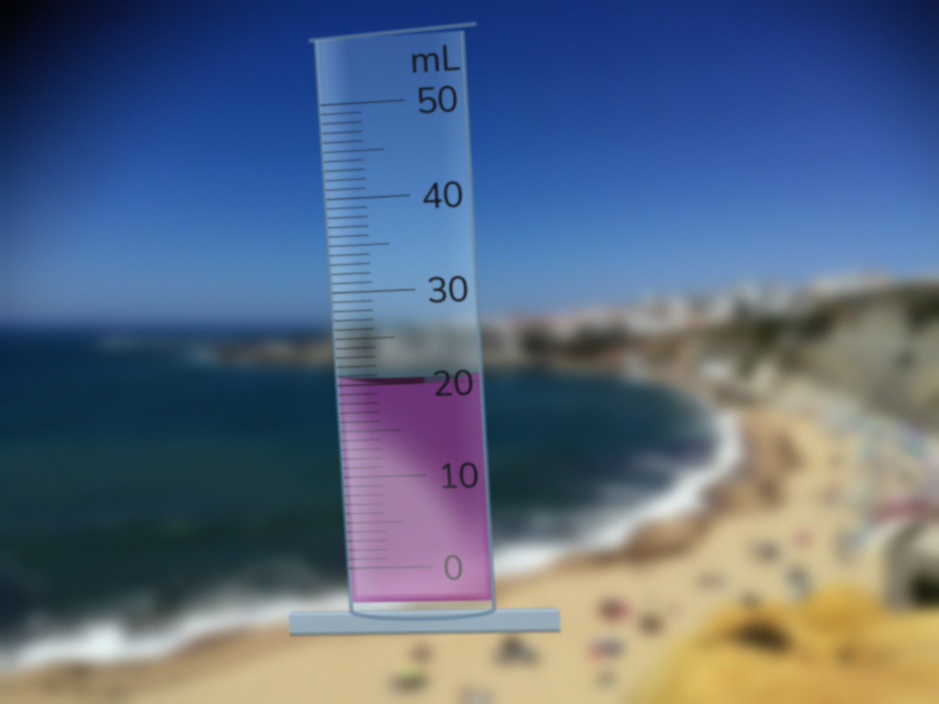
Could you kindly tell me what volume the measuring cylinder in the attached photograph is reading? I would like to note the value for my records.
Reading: 20 mL
